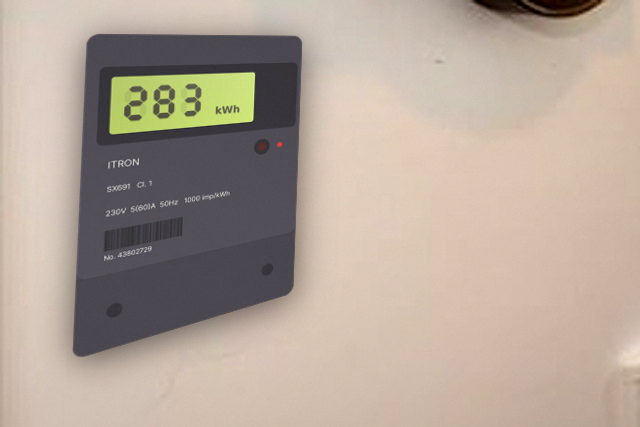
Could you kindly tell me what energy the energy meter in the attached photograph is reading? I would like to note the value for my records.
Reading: 283 kWh
